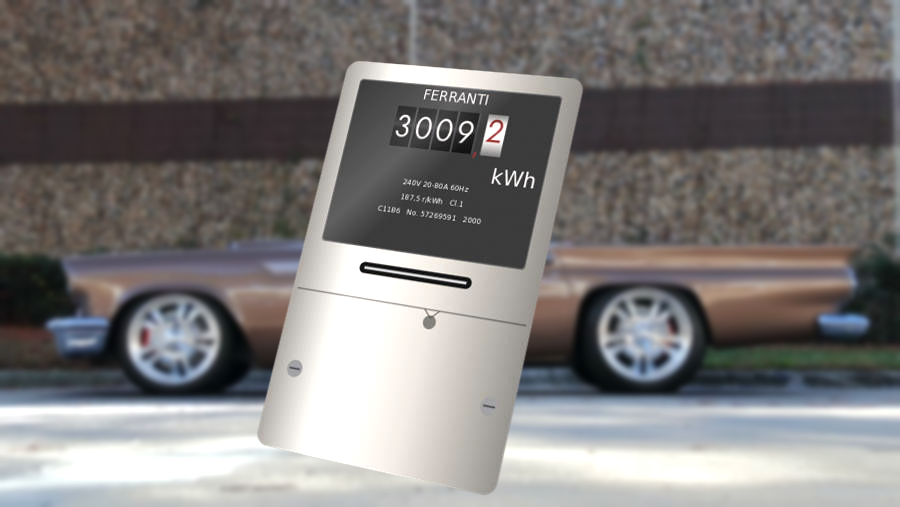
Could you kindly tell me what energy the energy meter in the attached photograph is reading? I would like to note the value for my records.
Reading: 3009.2 kWh
